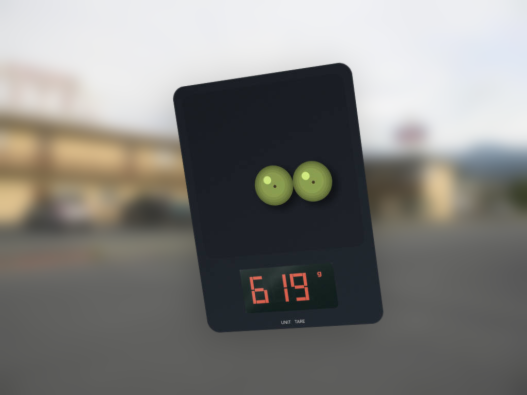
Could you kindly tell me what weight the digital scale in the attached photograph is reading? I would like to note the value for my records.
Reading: 619 g
